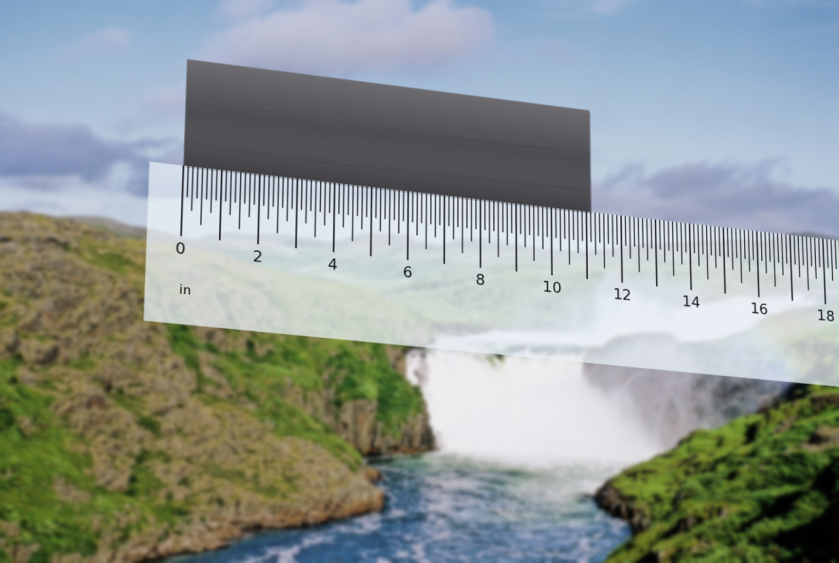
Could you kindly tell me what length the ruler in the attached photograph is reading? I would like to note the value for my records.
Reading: 11.125 in
